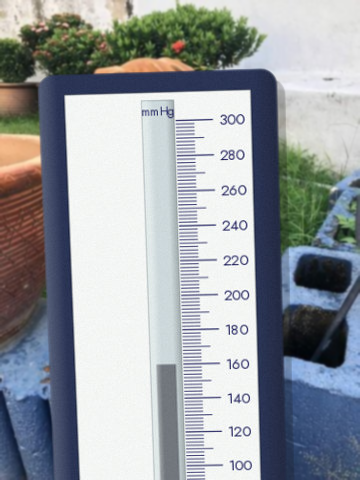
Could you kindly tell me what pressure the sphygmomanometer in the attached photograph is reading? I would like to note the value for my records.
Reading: 160 mmHg
